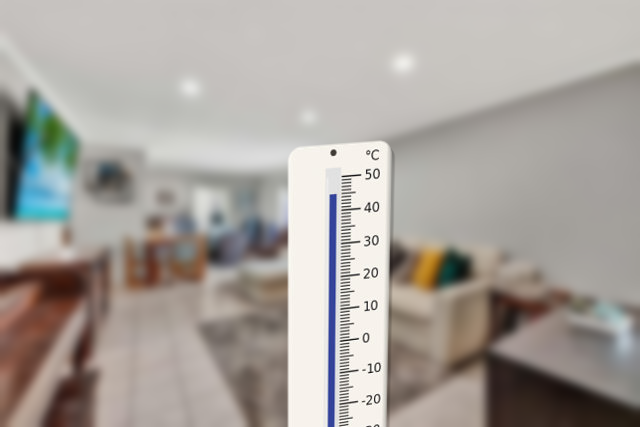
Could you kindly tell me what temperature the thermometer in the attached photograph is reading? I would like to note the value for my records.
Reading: 45 °C
